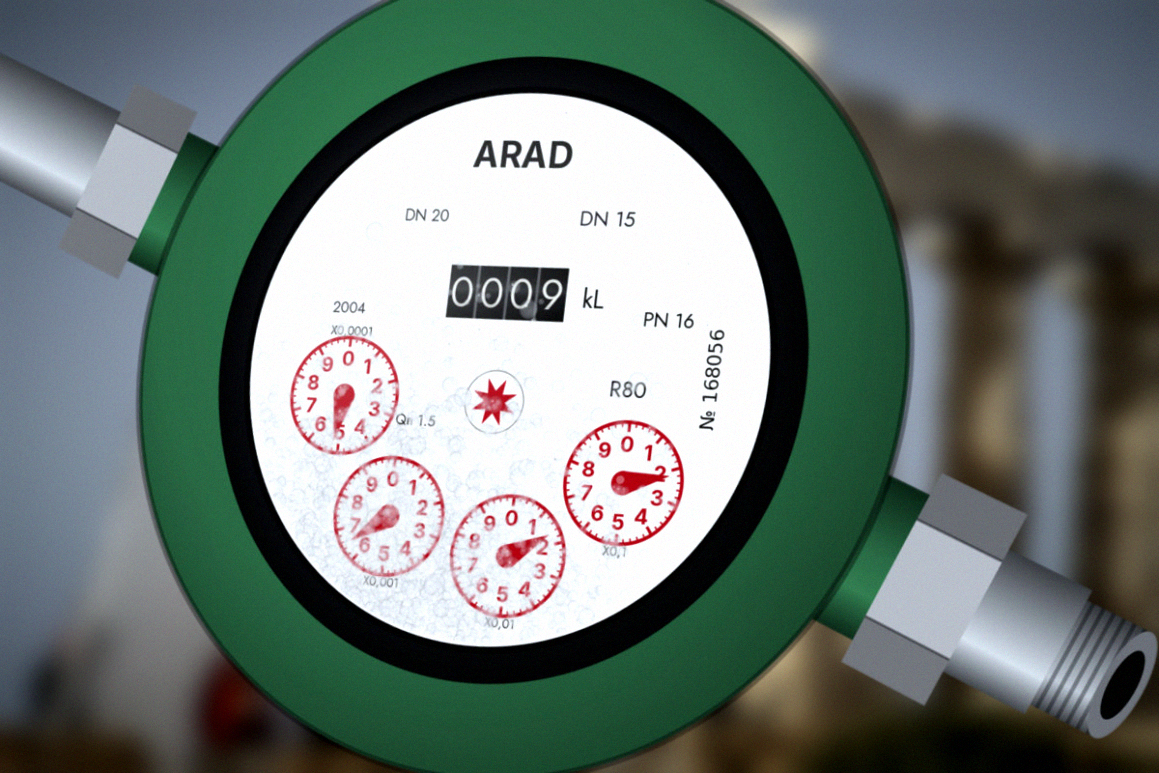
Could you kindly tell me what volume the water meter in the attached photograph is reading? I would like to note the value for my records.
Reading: 9.2165 kL
